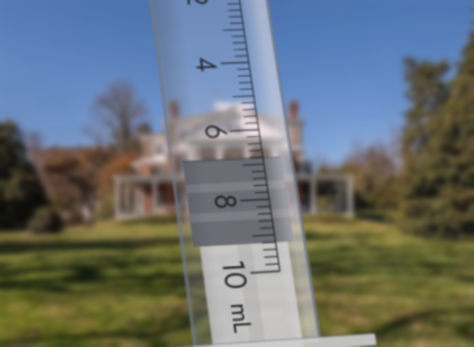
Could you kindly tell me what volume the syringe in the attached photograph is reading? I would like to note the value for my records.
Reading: 6.8 mL
